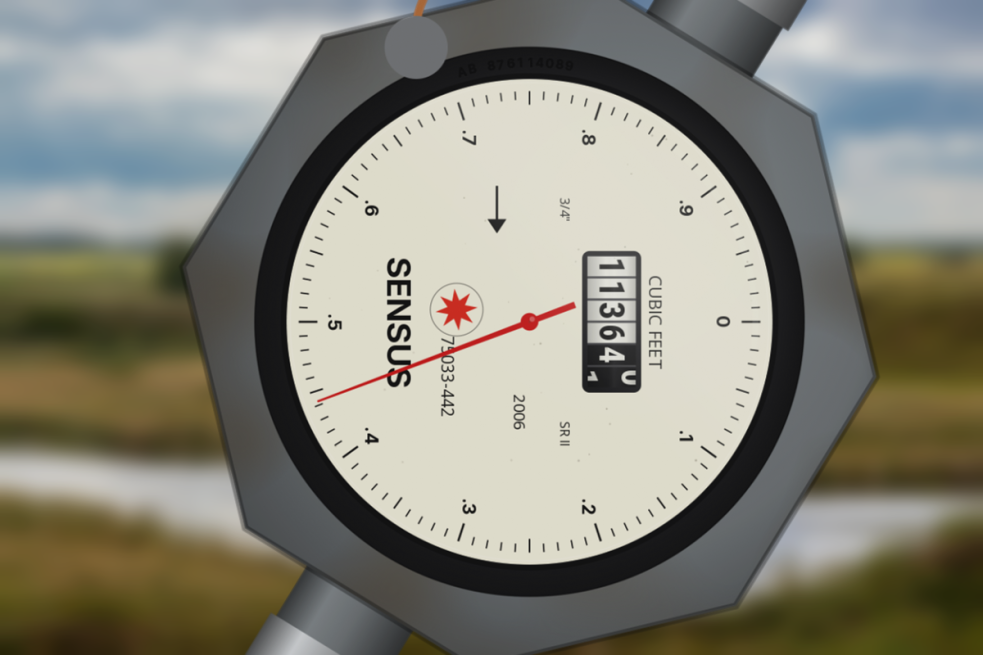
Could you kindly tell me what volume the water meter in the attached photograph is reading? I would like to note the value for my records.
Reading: 113640.44 ft³
